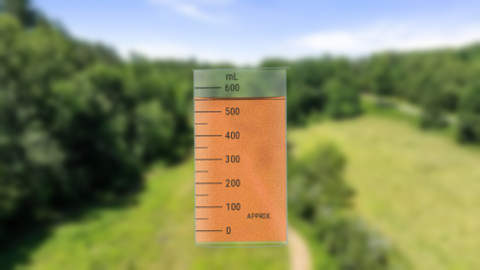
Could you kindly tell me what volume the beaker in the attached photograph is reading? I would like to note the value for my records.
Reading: 550 mL
